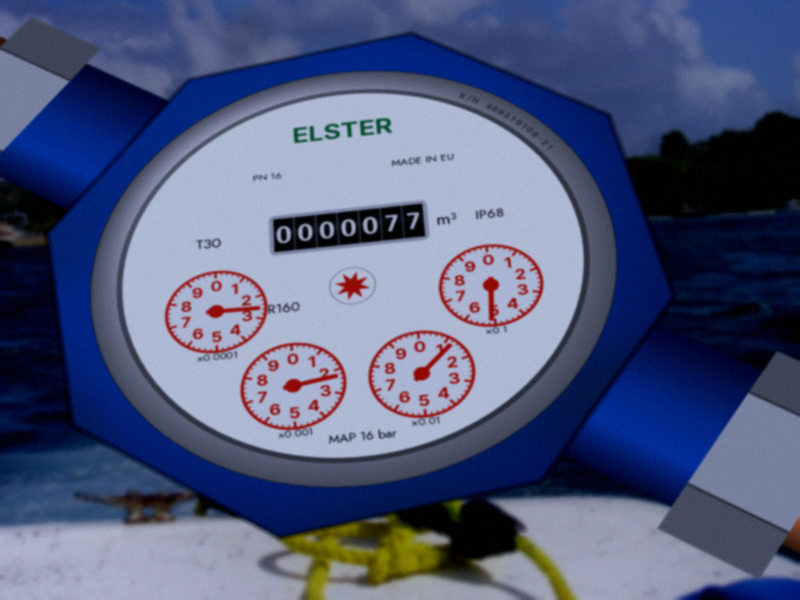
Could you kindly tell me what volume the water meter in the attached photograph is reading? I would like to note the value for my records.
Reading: 77.5122 m³
